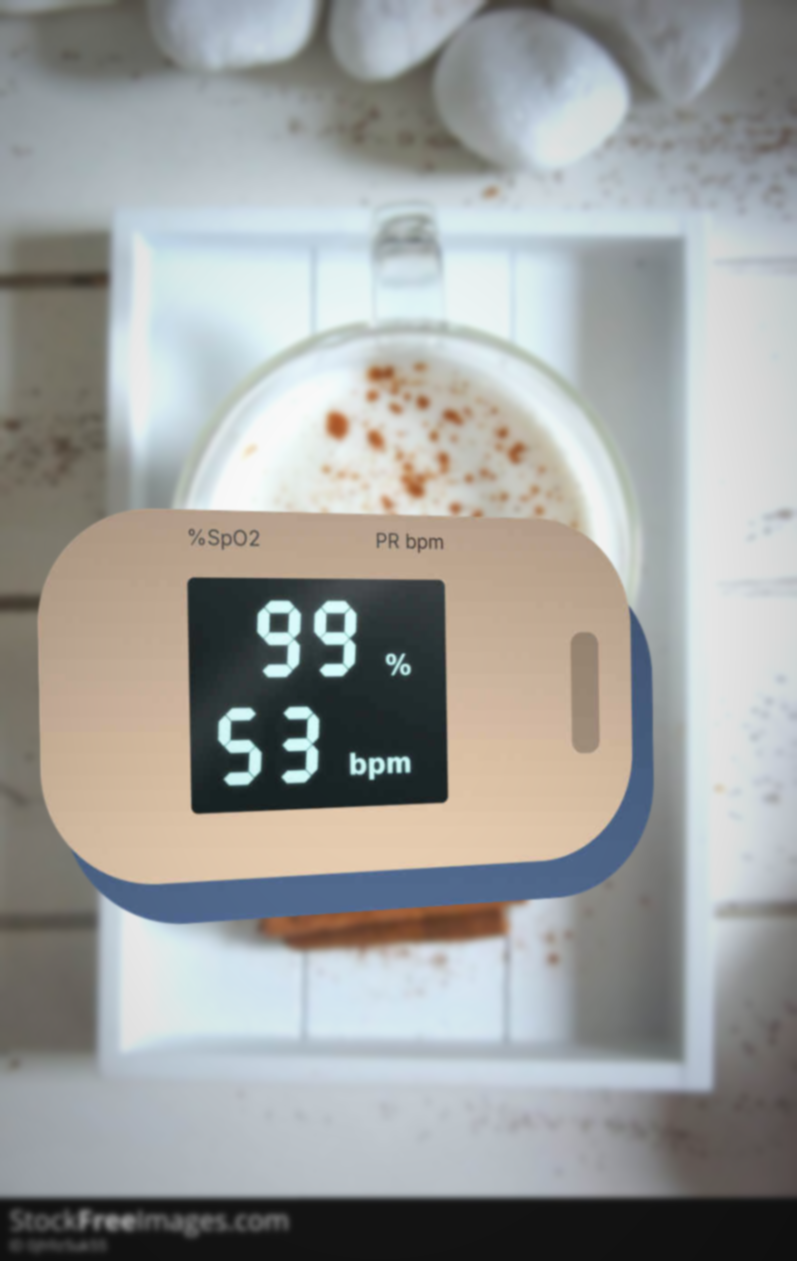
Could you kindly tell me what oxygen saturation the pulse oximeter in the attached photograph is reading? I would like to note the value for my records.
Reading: 99 %
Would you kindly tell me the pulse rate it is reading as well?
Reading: 53 bpm
